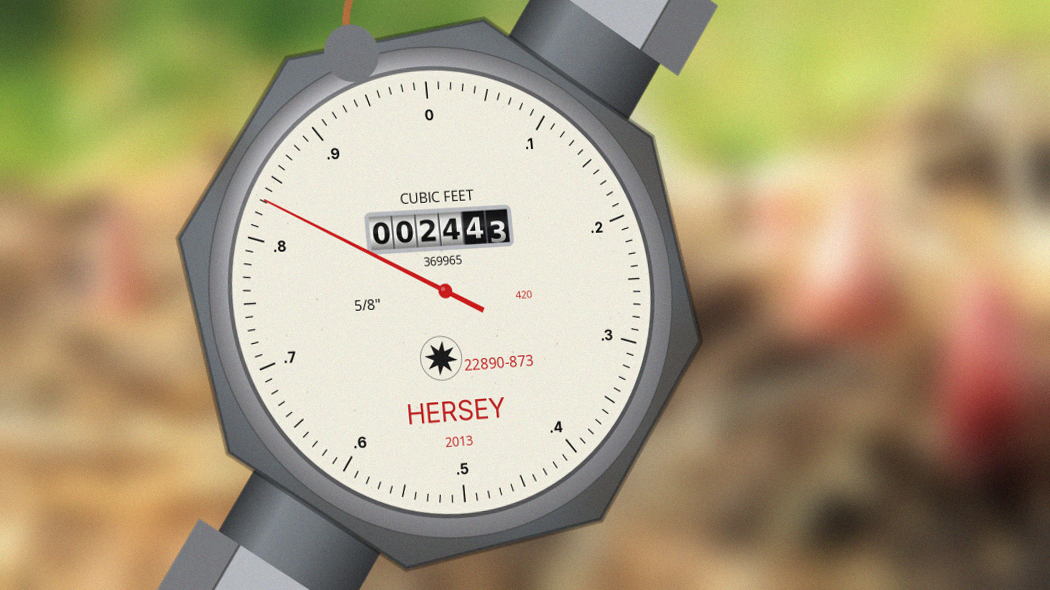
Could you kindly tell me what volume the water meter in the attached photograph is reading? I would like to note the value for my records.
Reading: 2442.83 ft³
